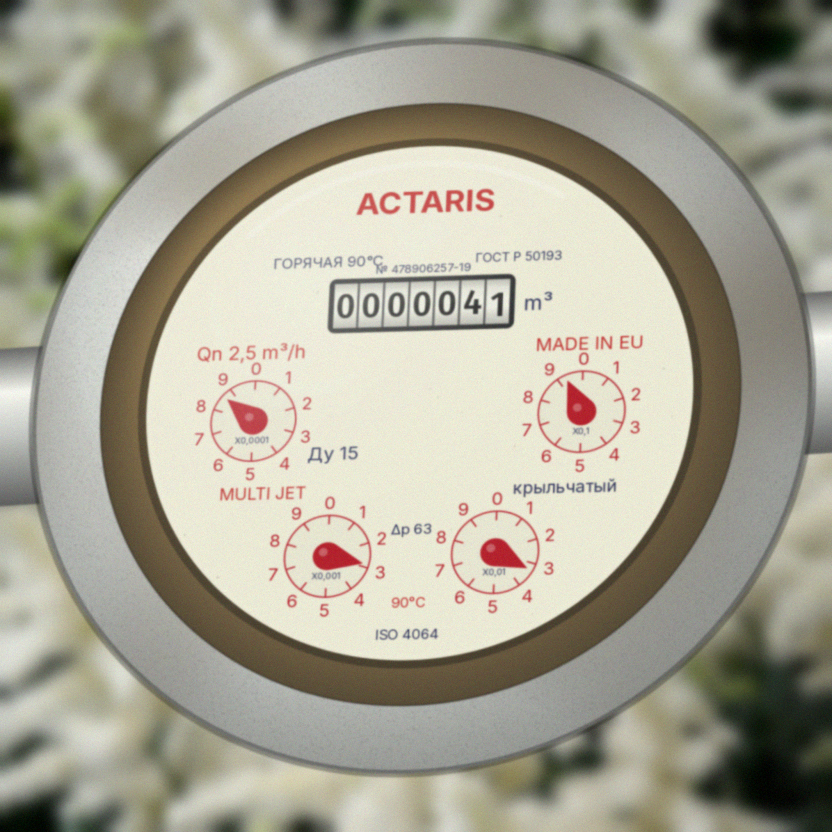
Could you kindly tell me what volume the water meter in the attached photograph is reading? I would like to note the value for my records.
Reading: 40.9328 m³
